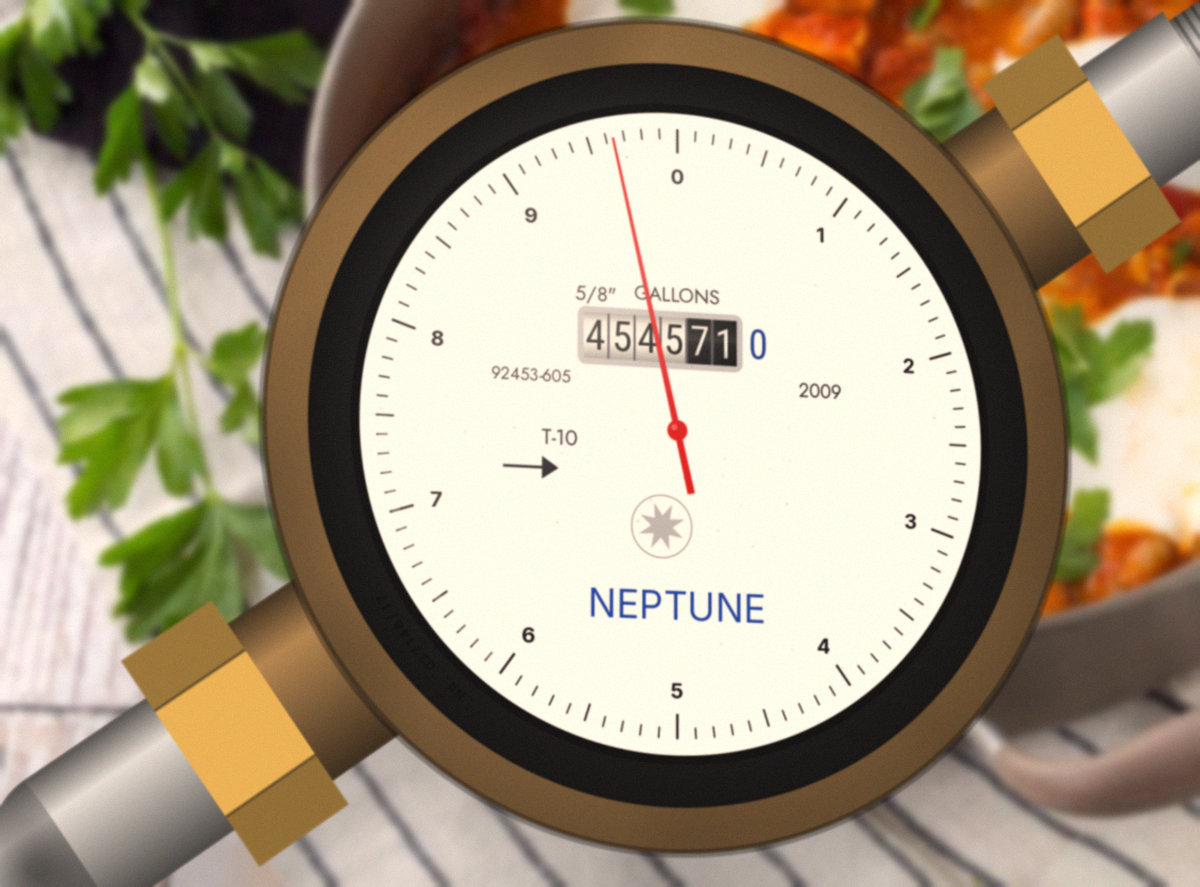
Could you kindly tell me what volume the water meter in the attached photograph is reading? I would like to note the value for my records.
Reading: 4545709.6 gal
